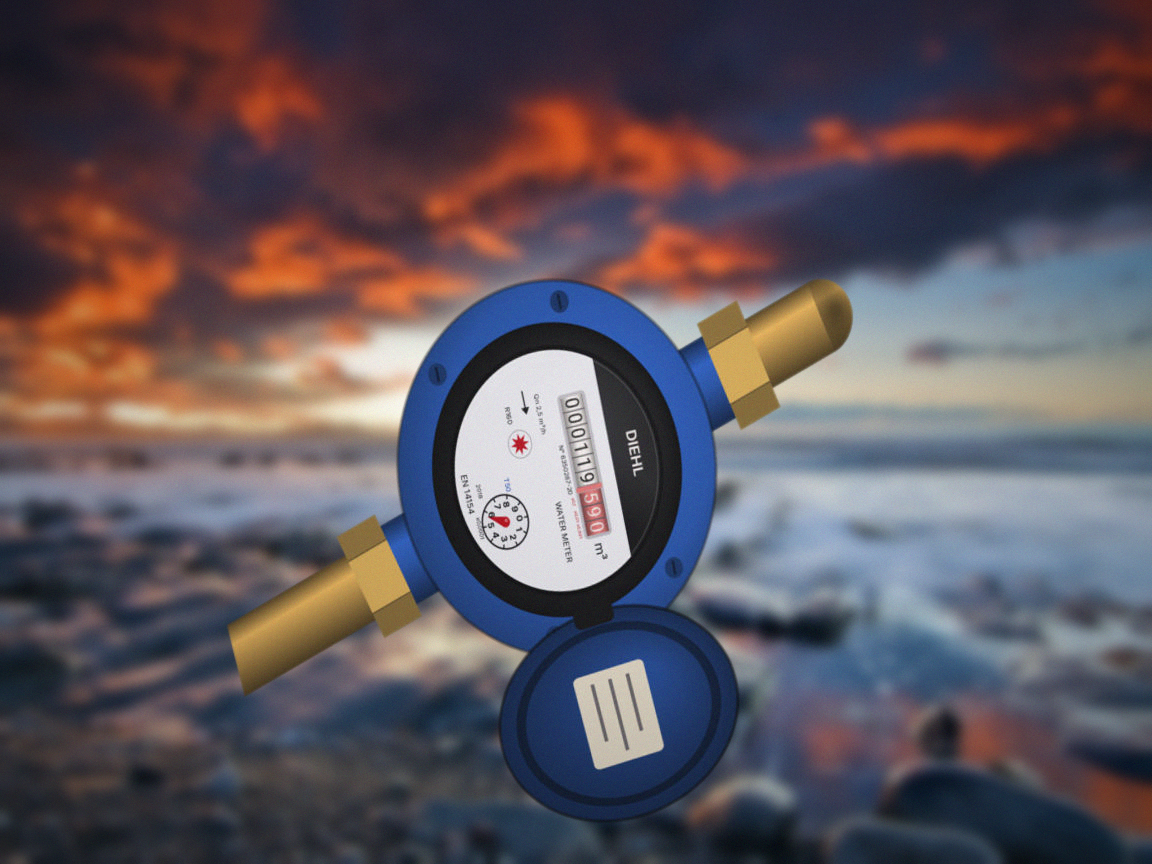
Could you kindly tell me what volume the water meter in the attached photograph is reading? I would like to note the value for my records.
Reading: 119.5905 m³
